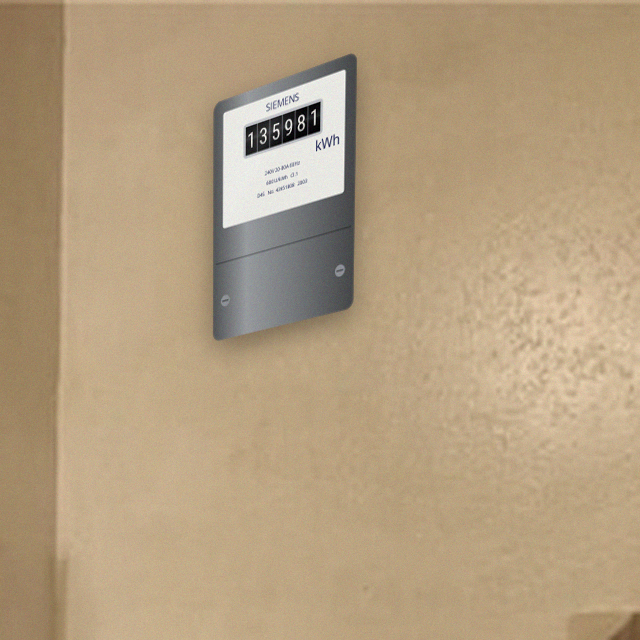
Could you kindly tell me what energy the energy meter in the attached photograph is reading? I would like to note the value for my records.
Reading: 135981 kWh
